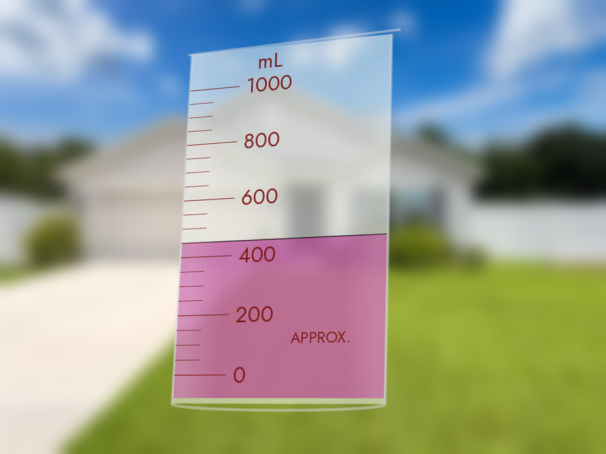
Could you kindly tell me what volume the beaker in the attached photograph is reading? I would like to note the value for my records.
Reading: 450 mL
